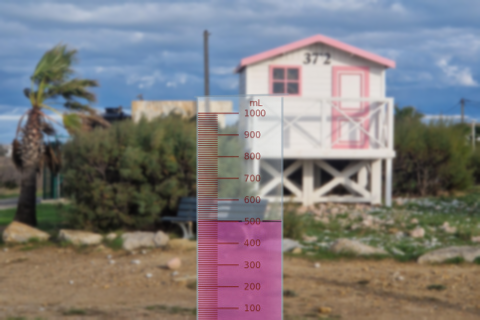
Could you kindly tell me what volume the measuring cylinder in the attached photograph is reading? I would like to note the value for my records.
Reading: 500 mL
